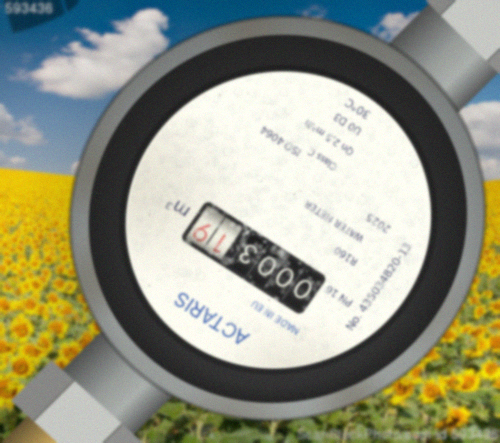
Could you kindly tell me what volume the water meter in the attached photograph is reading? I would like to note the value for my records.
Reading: 3.19 m³
